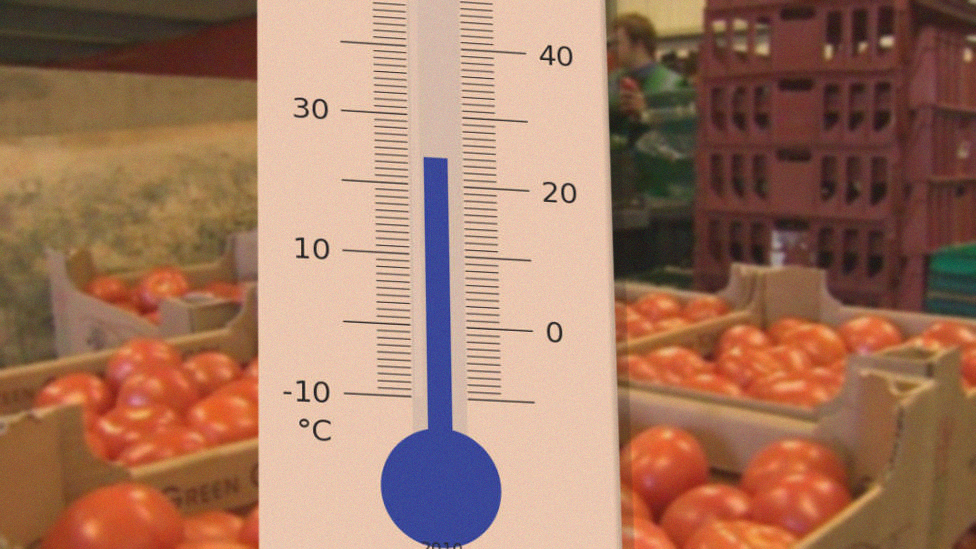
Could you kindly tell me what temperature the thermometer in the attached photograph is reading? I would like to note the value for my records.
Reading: 24 °C
